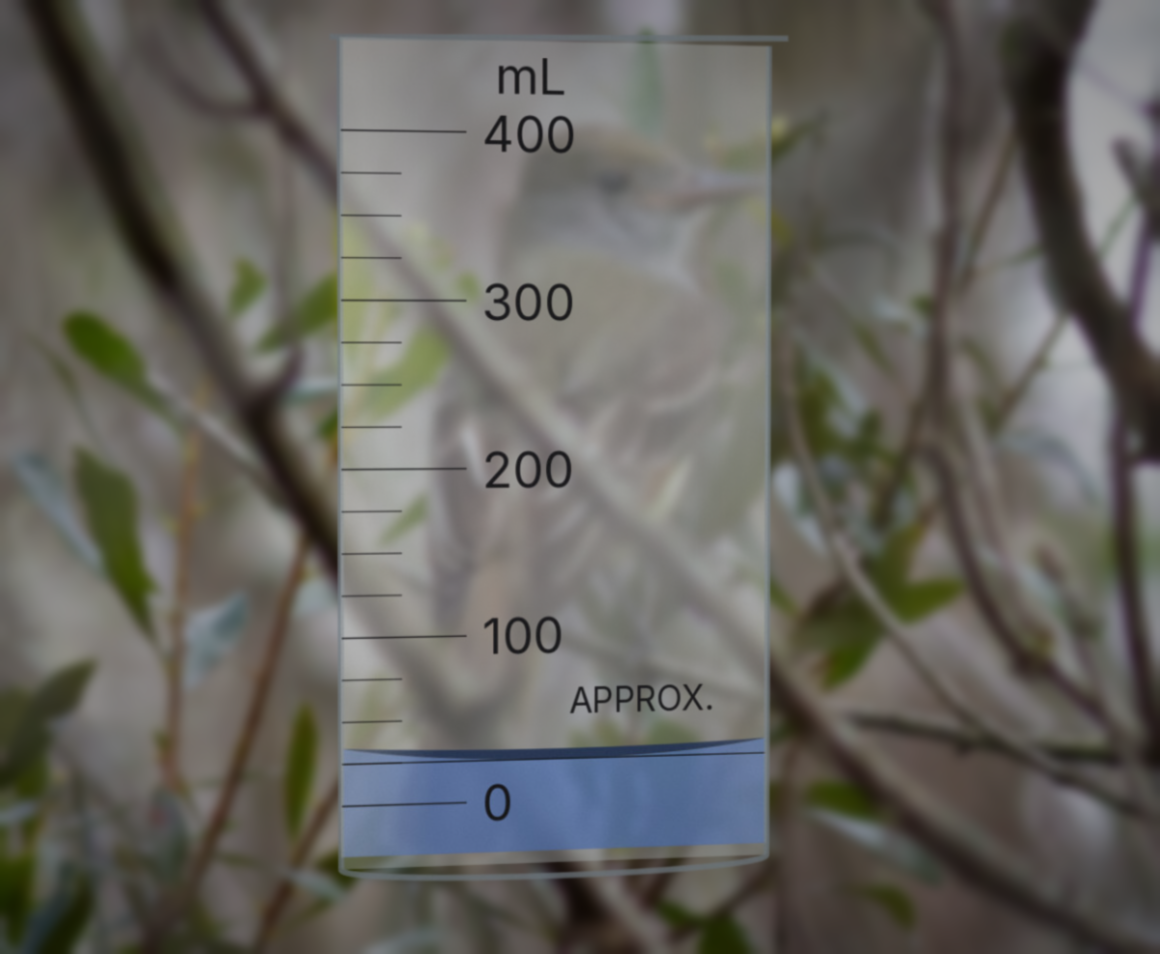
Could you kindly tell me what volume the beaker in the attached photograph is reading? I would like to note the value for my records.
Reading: 25 mL
